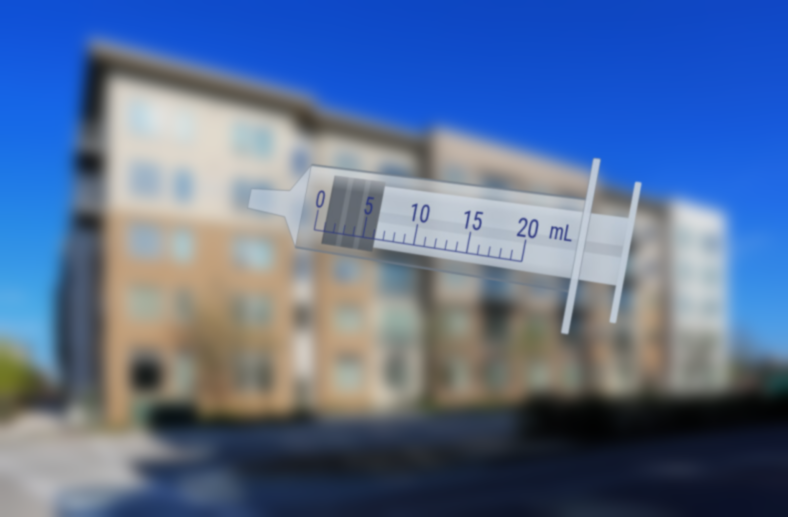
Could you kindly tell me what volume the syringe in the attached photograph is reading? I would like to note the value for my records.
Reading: 1 mL
